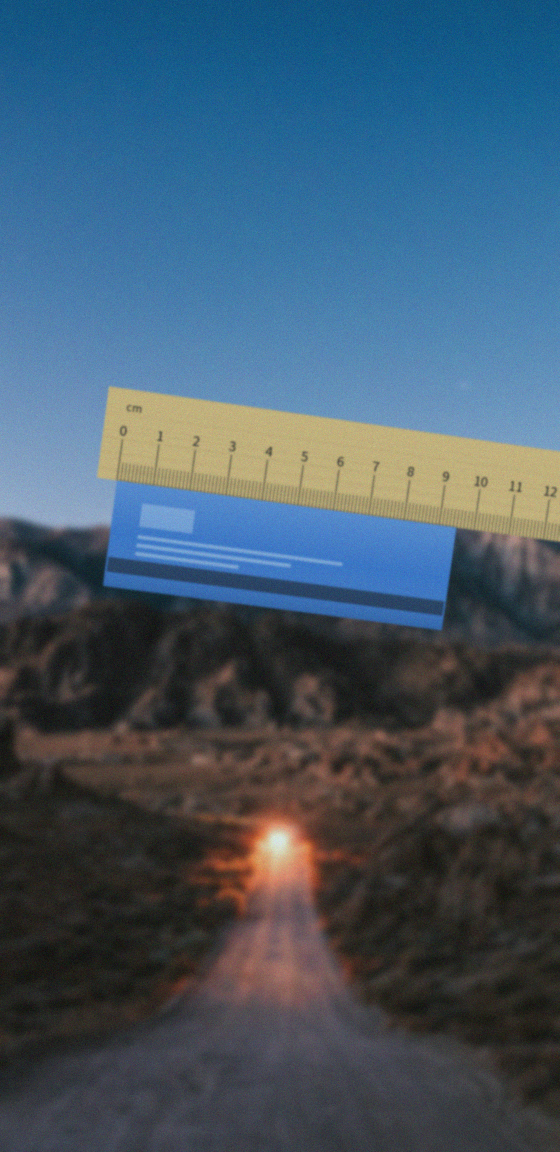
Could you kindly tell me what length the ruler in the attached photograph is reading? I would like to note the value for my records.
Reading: 9.5 cm
